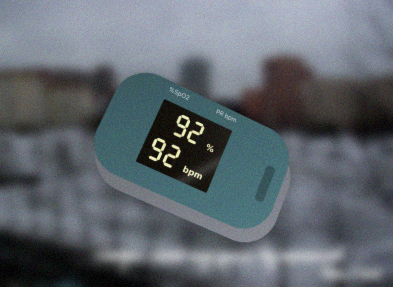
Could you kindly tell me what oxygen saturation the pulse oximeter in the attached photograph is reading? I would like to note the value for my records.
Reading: 92 %
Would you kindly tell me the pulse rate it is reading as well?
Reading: 92 bpm
